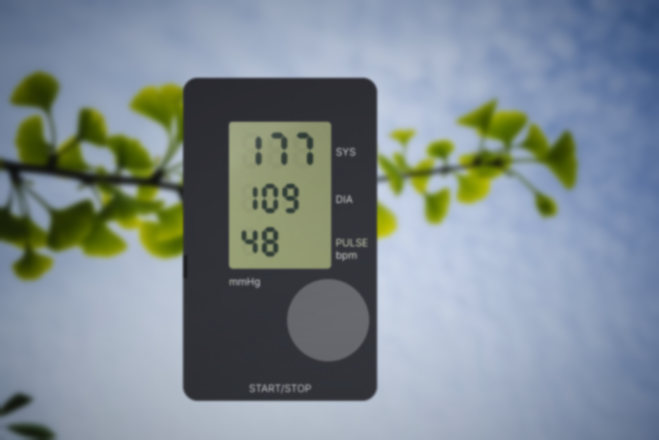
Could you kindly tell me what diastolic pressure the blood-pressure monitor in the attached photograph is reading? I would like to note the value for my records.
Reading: 109 mmHg
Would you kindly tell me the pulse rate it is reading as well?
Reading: 48 bpm
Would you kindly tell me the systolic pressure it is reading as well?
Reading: 177 mmHg
